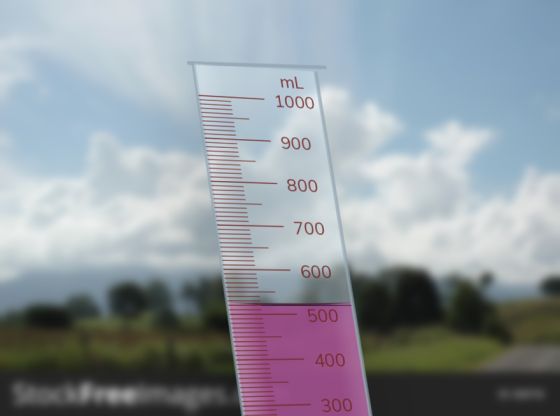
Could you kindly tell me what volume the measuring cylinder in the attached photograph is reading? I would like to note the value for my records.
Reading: 520 mL
